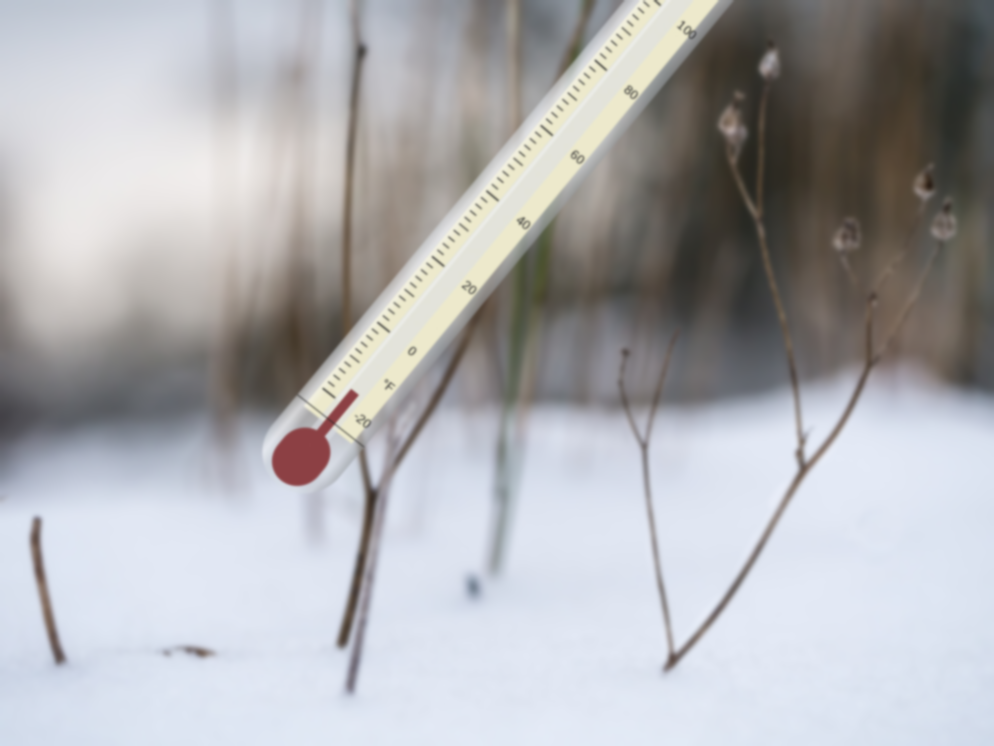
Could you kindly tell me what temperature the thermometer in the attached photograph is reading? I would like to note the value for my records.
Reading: -16 °F
